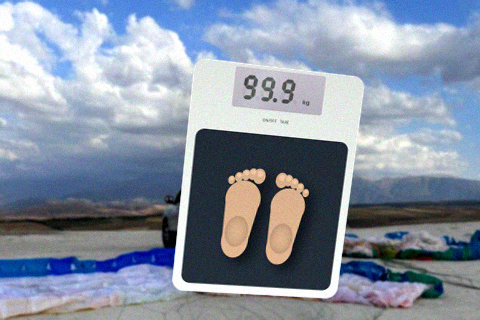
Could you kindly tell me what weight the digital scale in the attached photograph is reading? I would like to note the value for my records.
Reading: 99.9 kg
